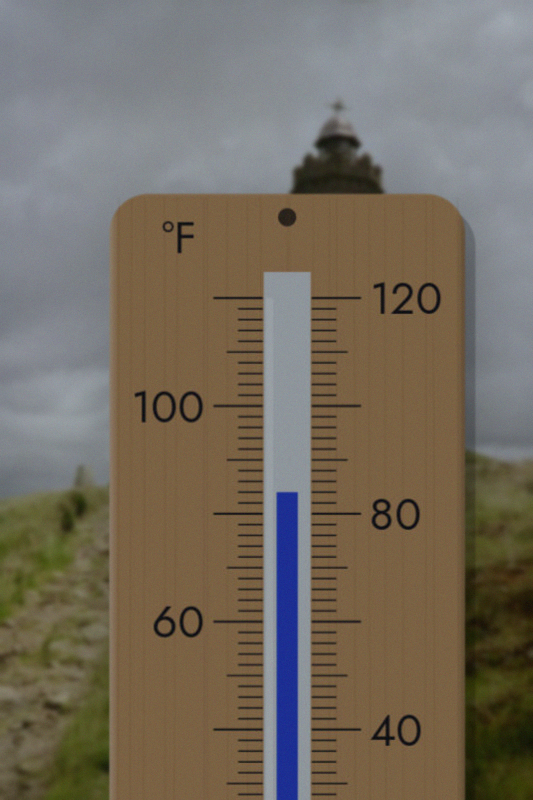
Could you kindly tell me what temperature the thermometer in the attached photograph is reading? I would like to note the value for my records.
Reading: 84 °F
